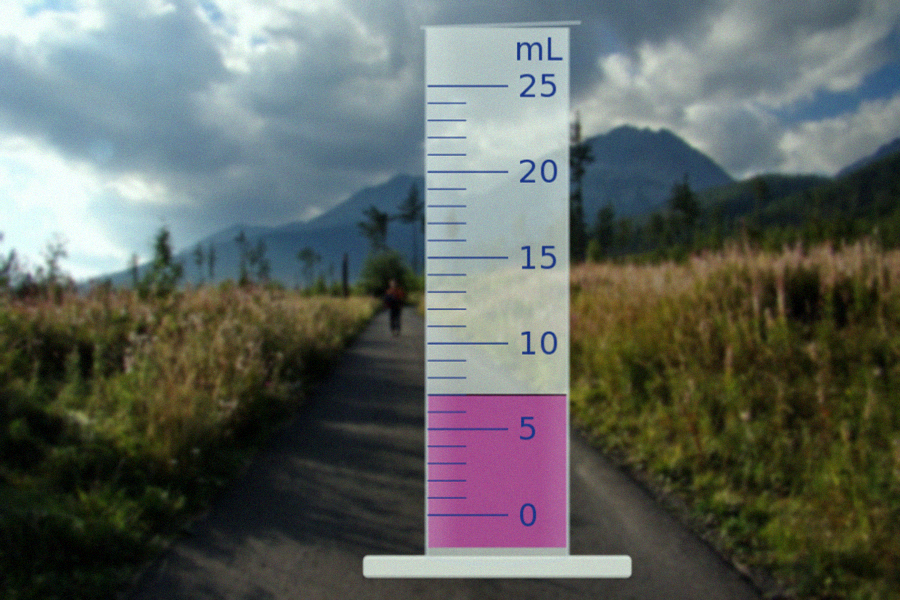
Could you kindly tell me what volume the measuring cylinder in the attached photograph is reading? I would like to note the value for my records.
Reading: 7 mL
